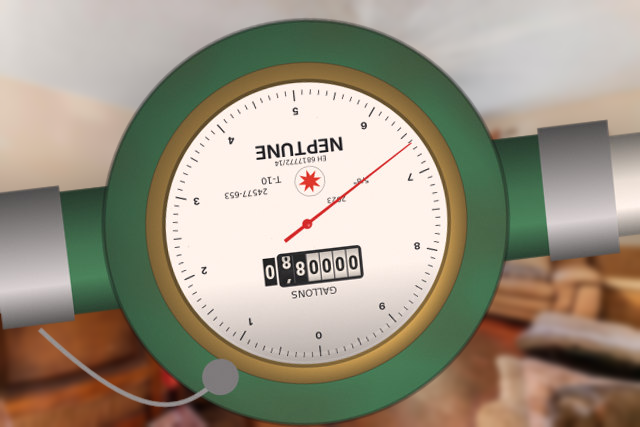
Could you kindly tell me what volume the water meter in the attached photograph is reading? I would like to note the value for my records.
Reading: 876.6 gal
